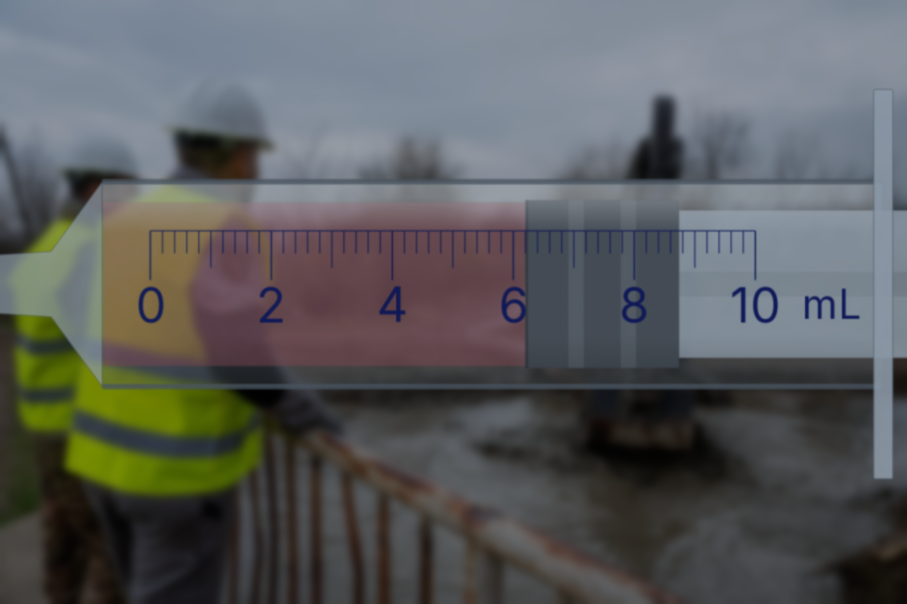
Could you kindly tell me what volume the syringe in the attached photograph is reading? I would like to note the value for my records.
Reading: 6.2 mL
